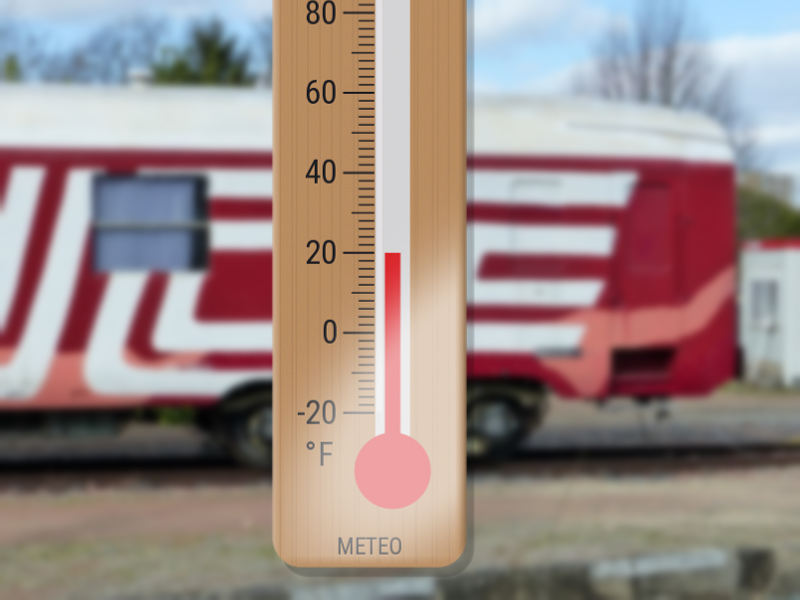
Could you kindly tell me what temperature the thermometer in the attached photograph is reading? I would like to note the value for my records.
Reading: 20 °F
